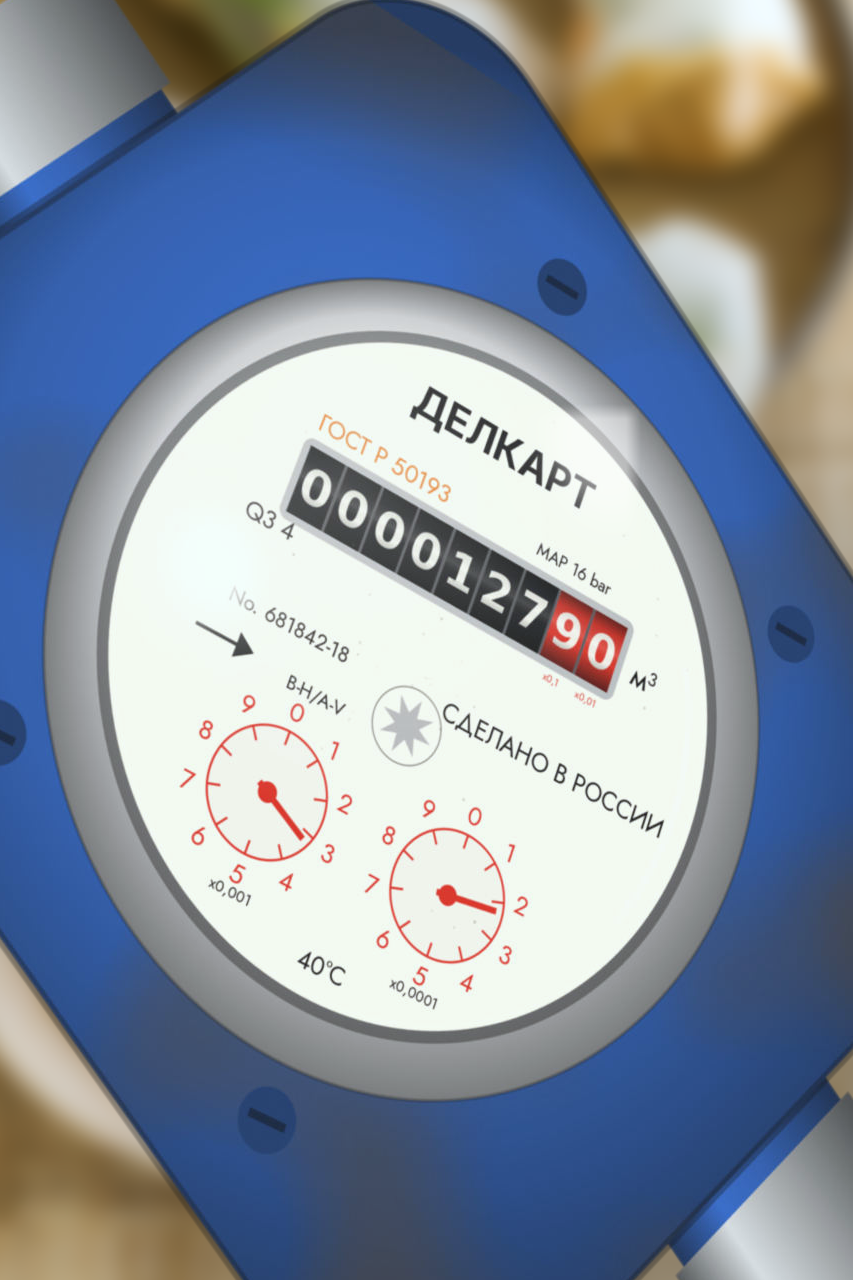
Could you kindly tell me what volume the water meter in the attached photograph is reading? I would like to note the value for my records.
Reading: 127.9032 m³
